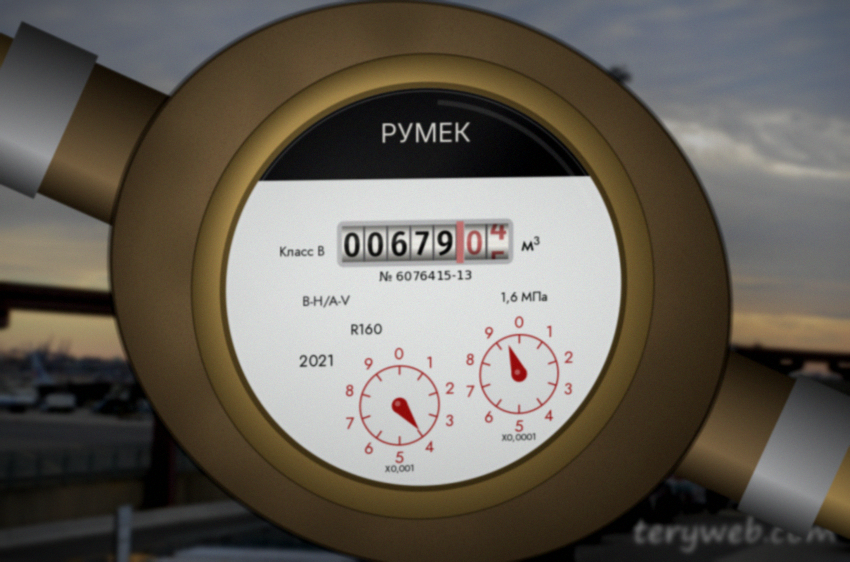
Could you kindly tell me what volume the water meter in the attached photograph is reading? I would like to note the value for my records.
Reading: 679.0439 m³
